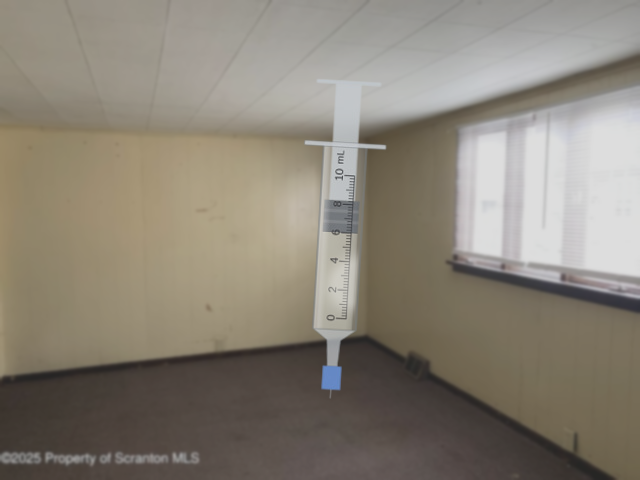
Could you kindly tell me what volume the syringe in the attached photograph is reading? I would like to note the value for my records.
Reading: 6 mL
